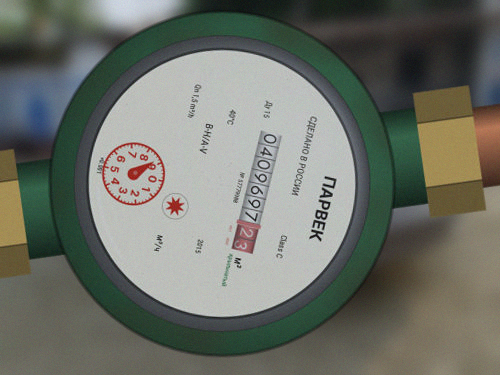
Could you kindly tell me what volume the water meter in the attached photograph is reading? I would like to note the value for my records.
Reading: 409697.228 m³
